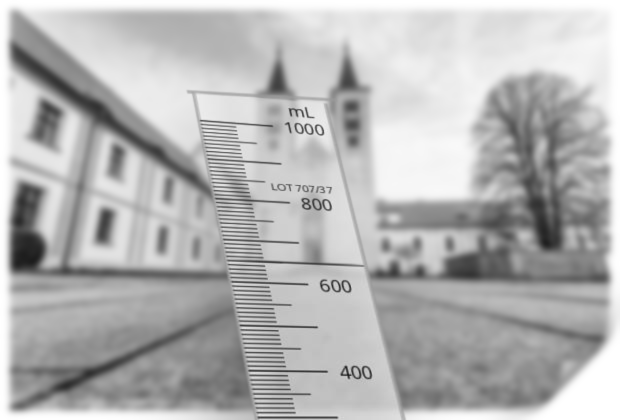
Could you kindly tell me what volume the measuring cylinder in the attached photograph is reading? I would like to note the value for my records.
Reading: 650 mL
